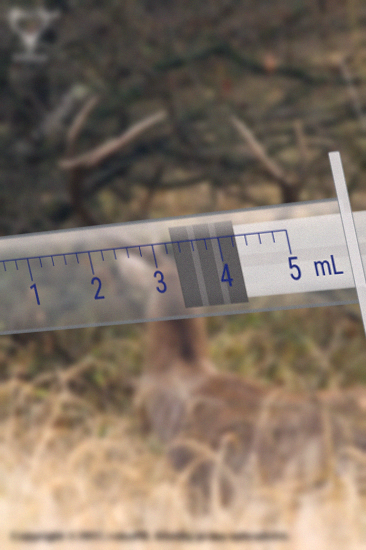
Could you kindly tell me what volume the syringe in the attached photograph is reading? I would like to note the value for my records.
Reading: 3.3 mL
